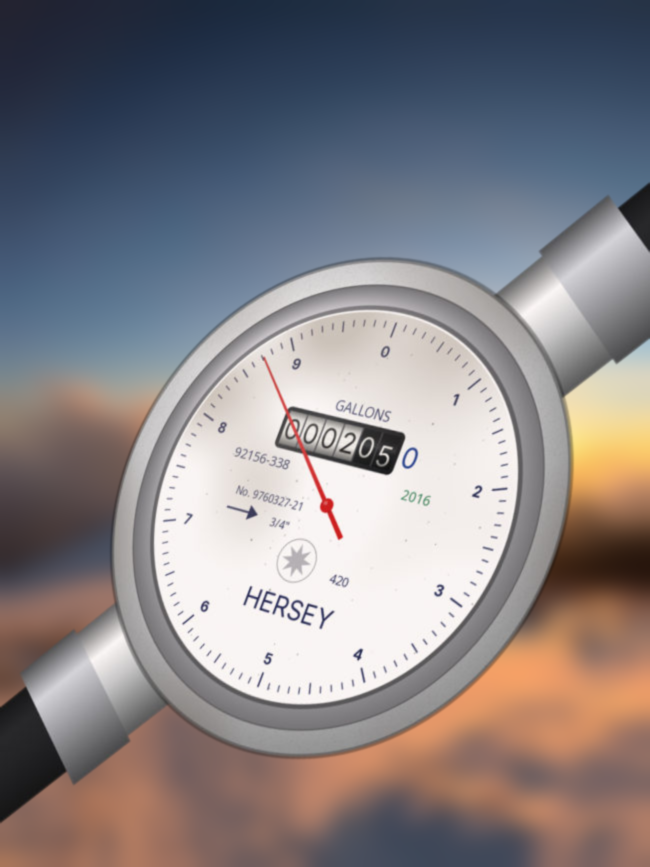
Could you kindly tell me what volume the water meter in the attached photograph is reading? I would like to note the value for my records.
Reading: 2048.7 gal
